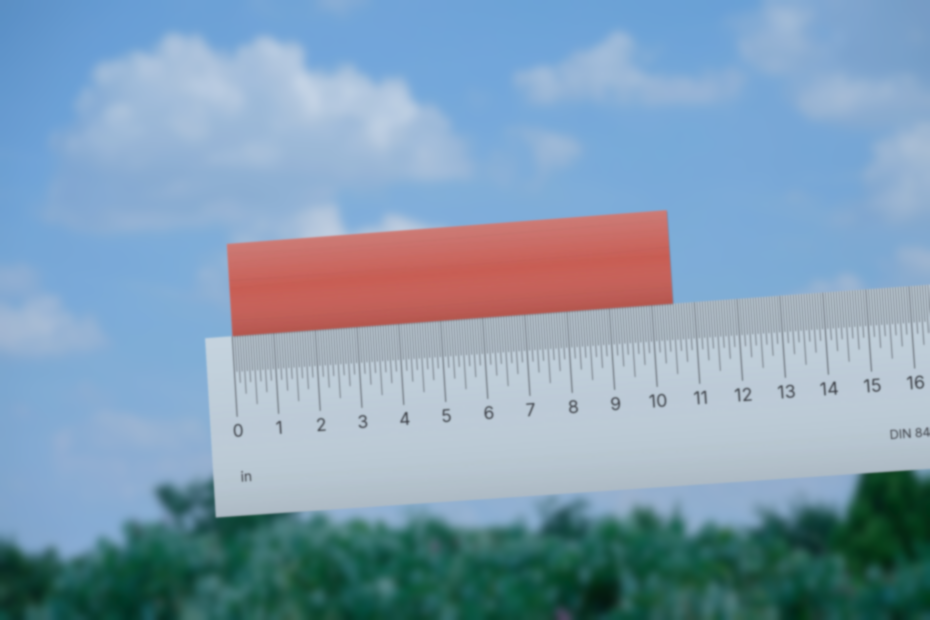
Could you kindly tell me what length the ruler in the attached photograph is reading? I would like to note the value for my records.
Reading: 10.5 in
